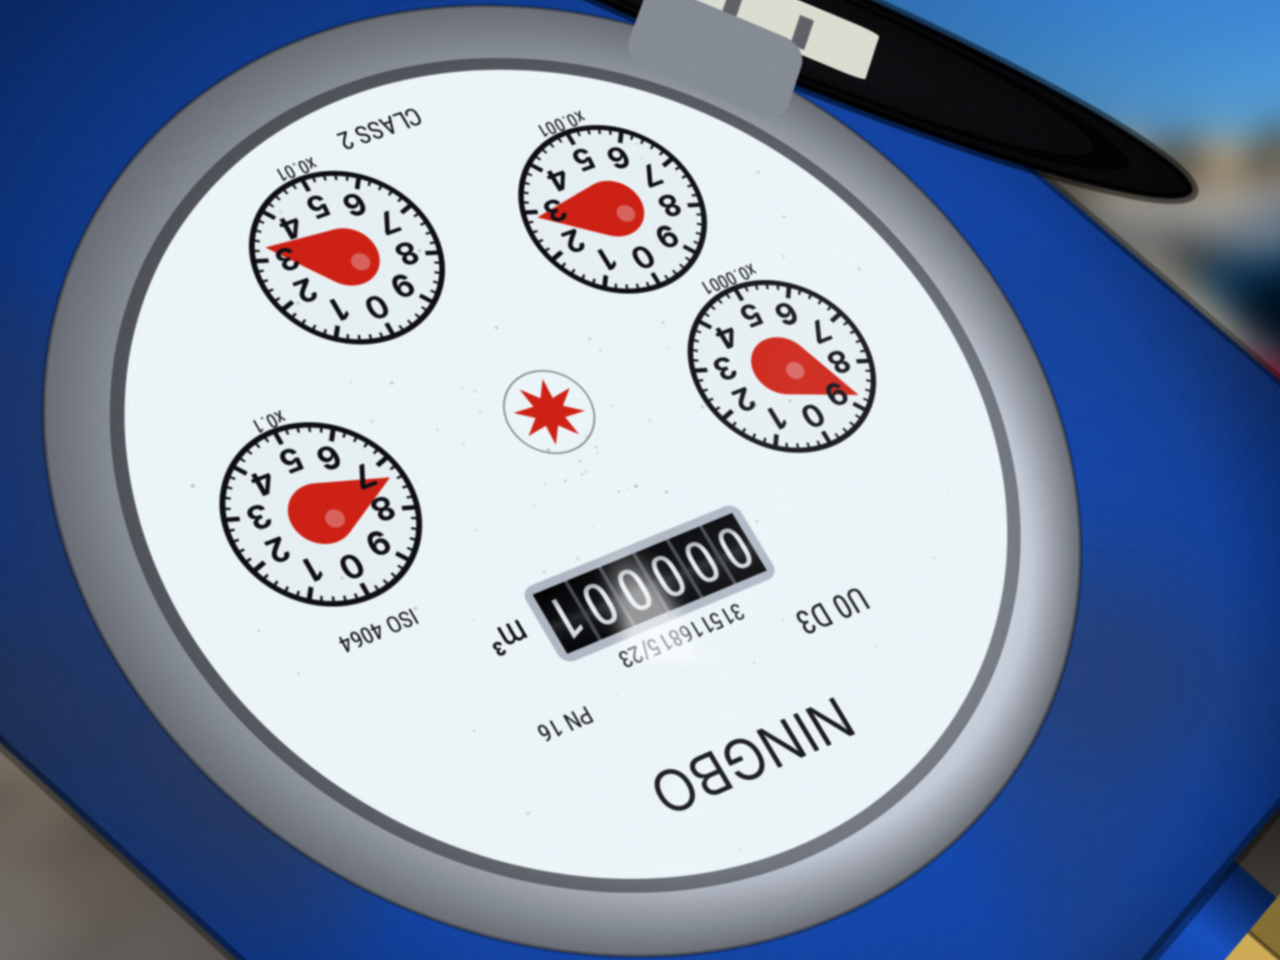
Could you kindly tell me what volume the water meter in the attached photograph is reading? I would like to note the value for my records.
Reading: 1.7328 m³
